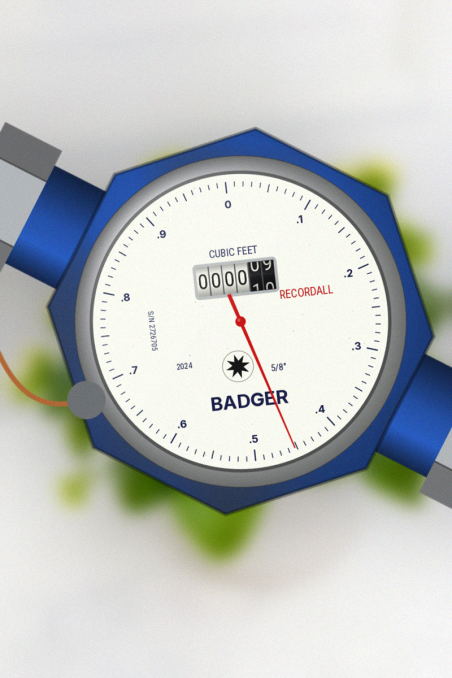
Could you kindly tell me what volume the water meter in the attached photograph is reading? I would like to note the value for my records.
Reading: 9.45 ft³
